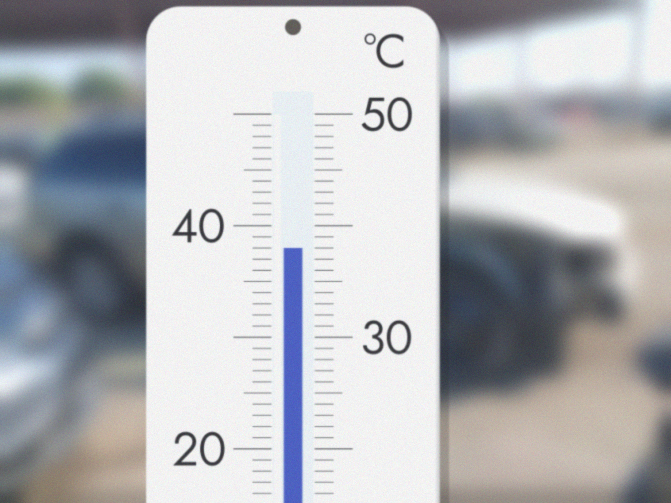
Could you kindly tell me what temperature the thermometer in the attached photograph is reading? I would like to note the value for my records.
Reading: 38 °C
